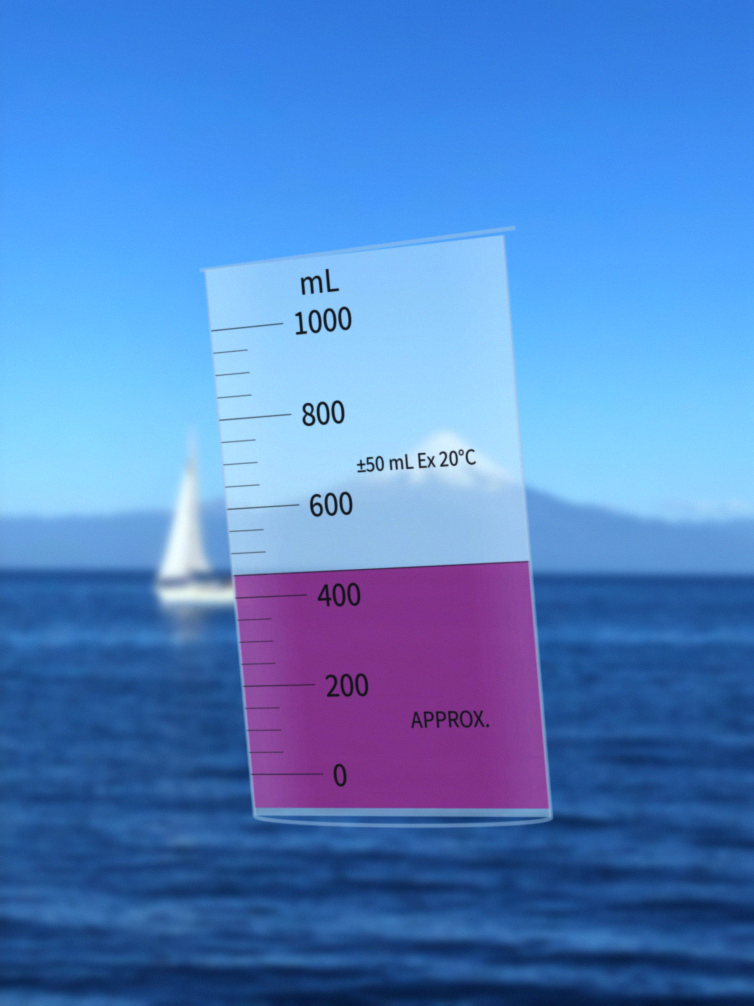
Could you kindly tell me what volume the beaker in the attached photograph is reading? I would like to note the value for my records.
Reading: 450 mL
